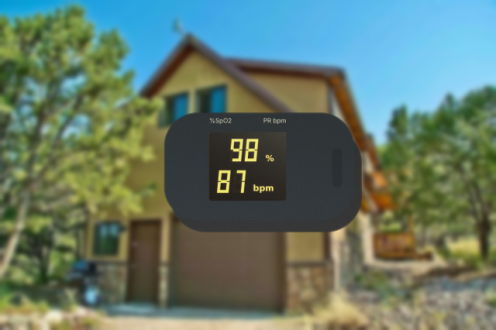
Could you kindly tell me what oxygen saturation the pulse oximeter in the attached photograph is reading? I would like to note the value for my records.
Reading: 98 %
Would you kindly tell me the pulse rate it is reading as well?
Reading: 87 bpm
